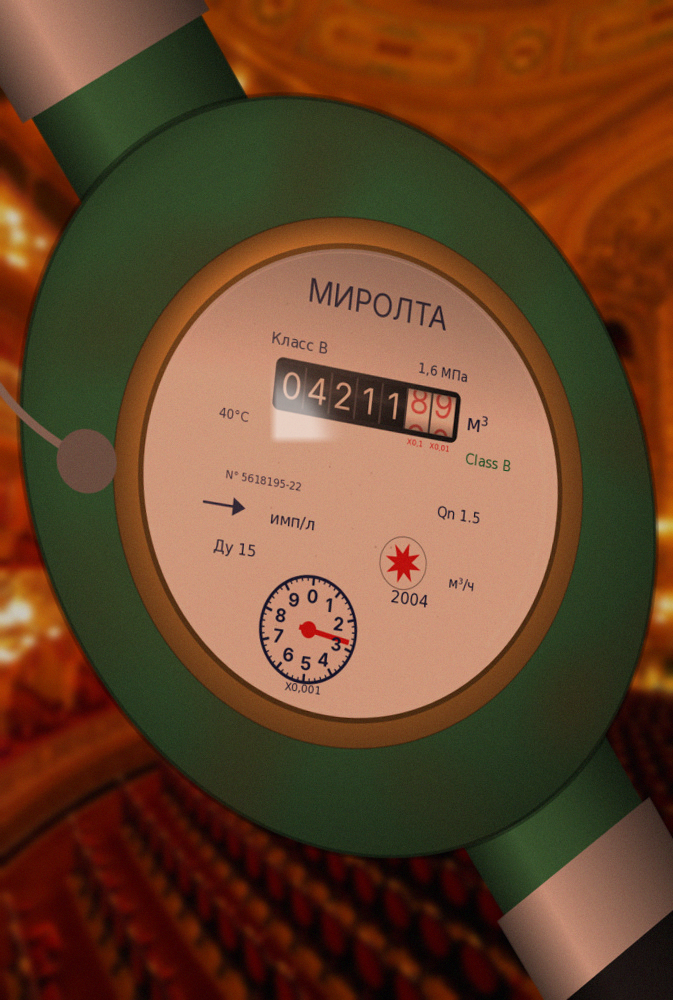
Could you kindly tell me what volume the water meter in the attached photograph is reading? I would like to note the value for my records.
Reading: 4211.892 m³
